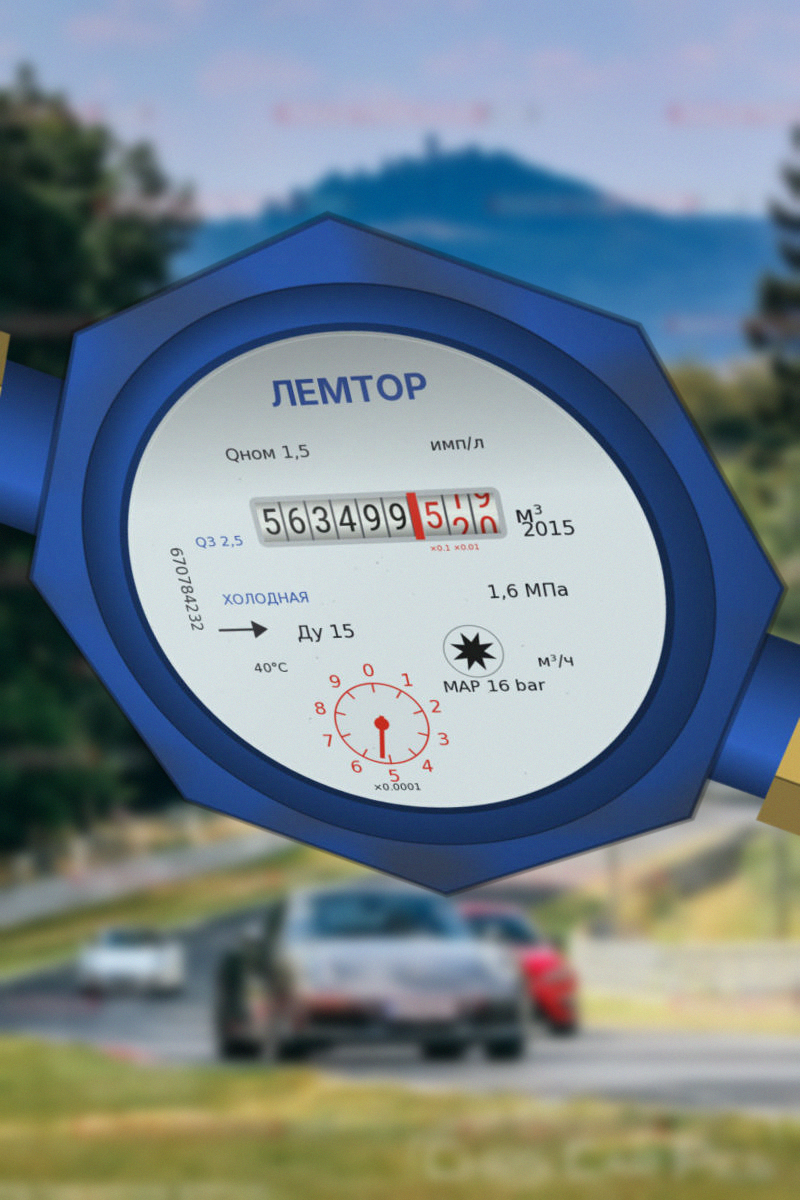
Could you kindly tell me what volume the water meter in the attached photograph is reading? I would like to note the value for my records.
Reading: 563499.5195 m³
